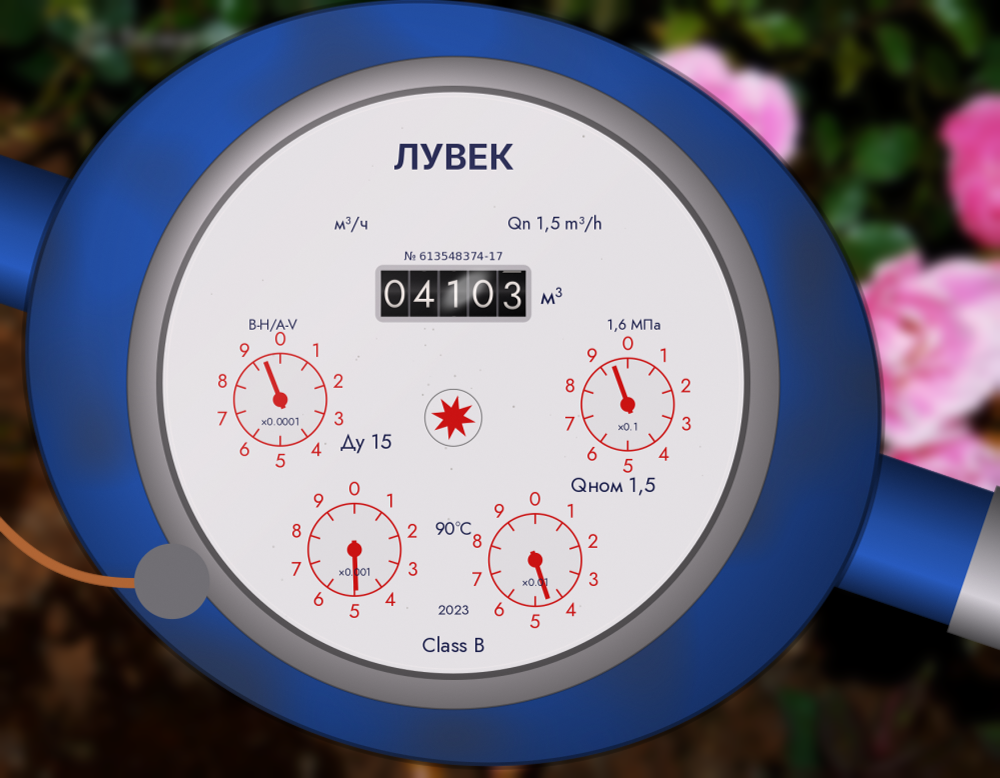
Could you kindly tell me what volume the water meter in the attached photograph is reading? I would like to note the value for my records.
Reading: 4102.9449 m³
